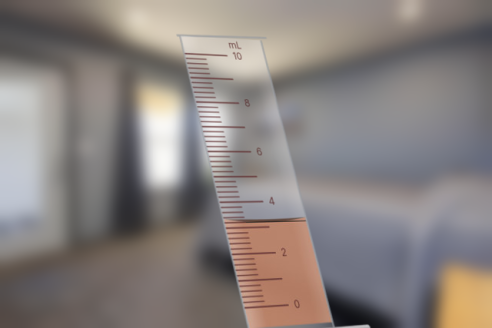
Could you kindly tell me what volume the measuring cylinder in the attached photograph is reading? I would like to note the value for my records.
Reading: 3.2 mL
